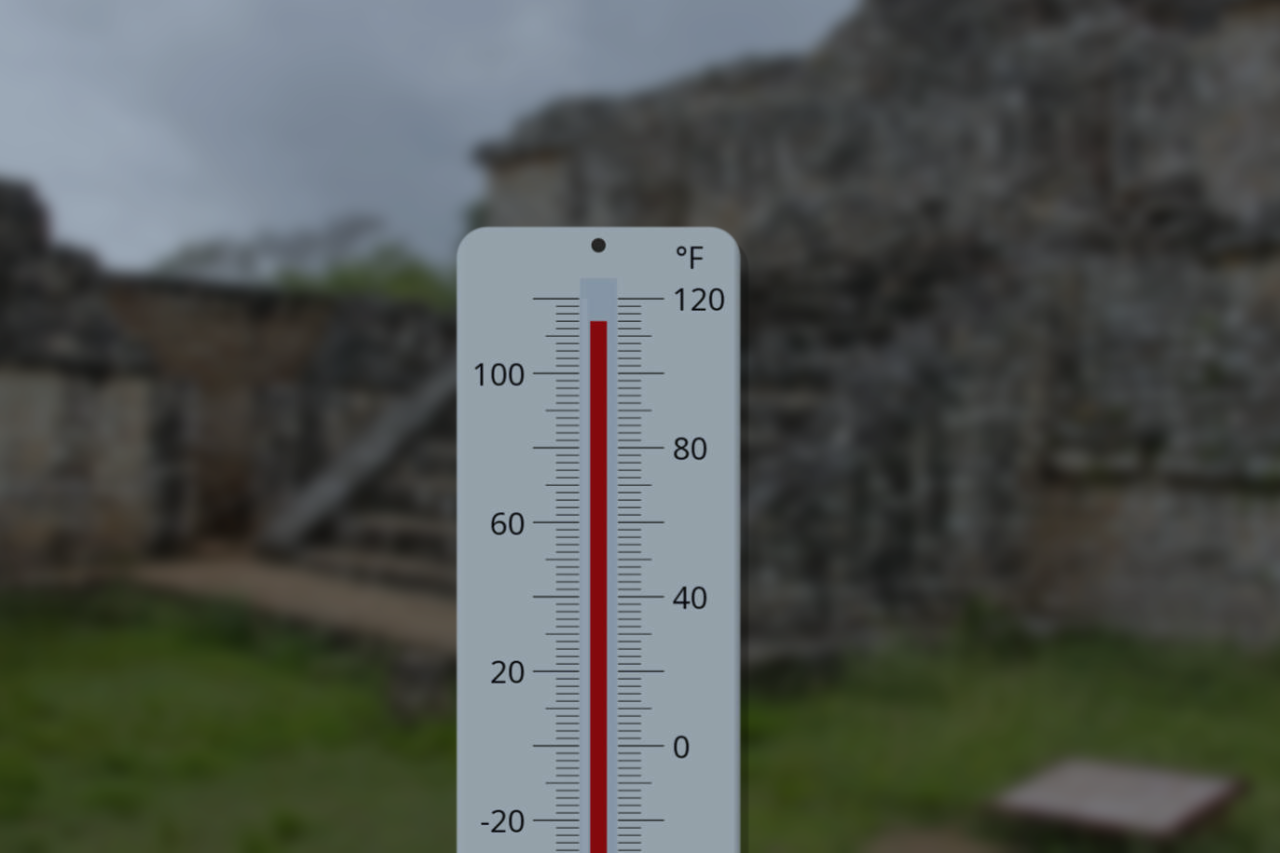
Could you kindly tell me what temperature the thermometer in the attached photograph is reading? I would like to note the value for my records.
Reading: 114 °F
